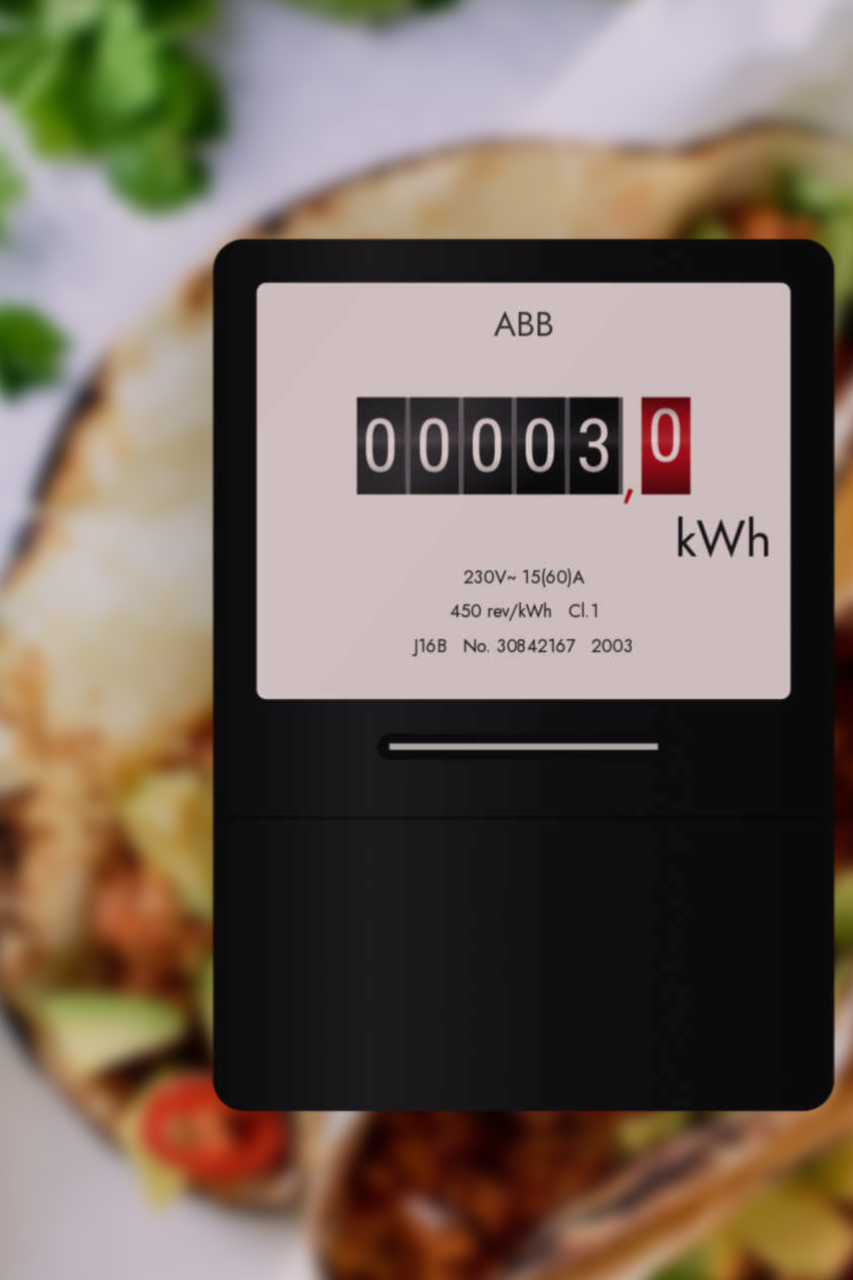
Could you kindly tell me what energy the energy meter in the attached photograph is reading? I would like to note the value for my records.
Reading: 3.0 kWh
